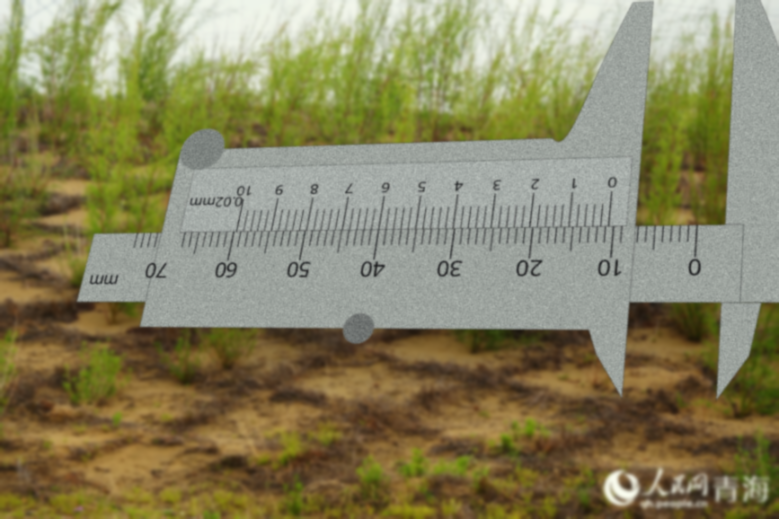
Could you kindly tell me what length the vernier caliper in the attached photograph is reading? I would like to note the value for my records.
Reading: 10.6 mm
